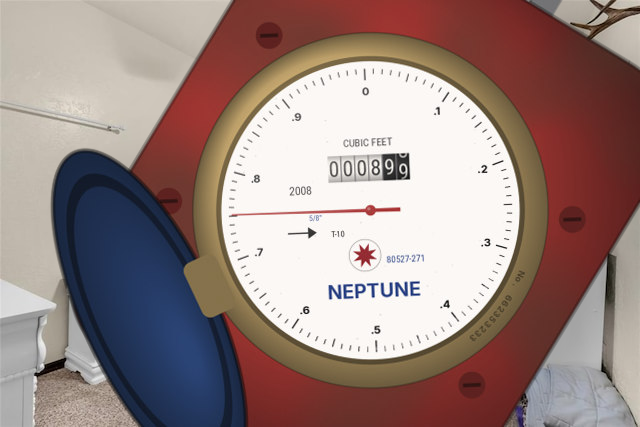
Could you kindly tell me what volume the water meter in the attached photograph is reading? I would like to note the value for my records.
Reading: 898.75 ft³
